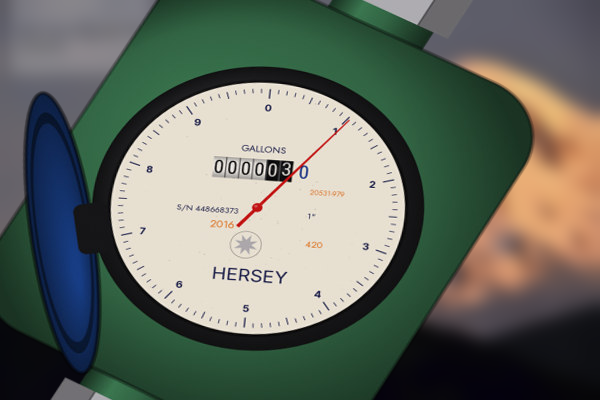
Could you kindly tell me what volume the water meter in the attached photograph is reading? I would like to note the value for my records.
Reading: 31.0 gal
